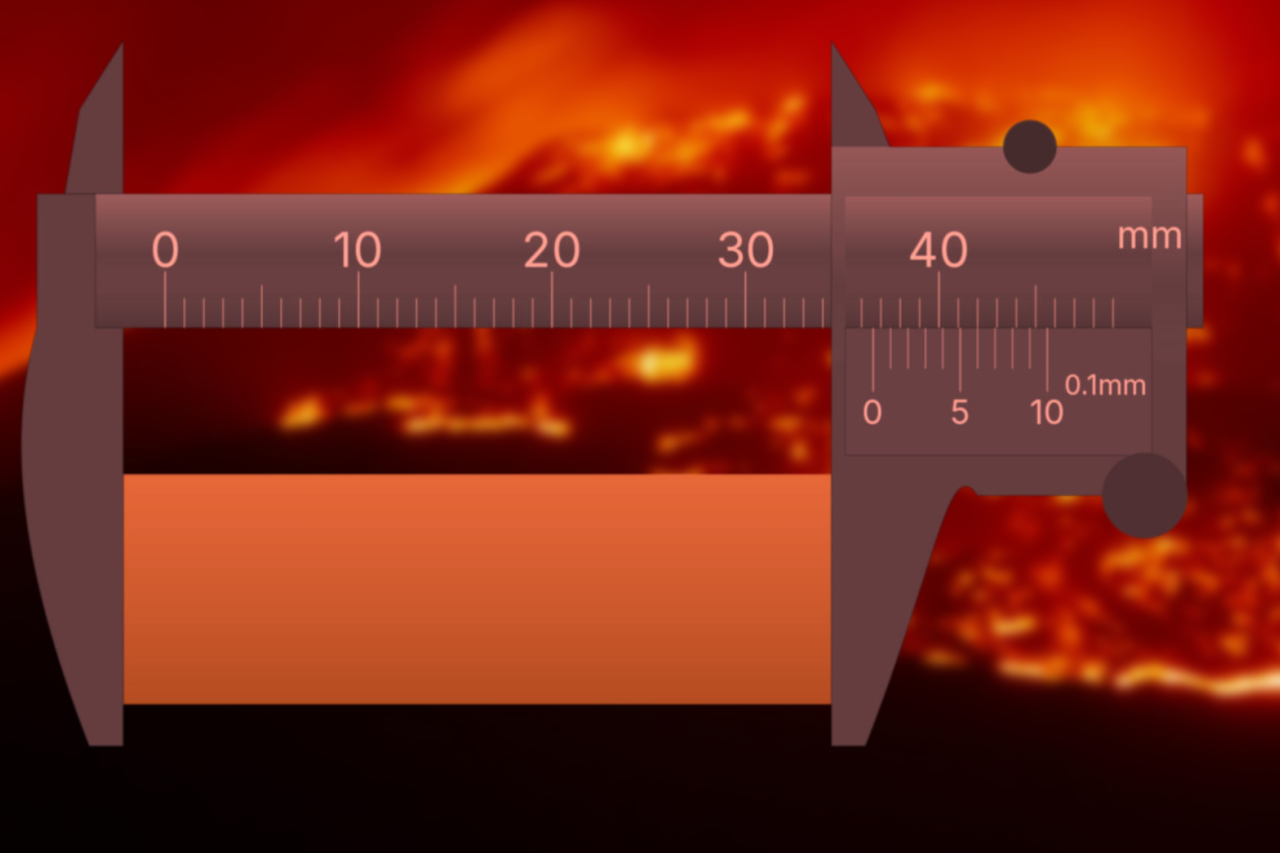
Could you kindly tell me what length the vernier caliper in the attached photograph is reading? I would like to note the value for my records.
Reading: 36.6 mm
